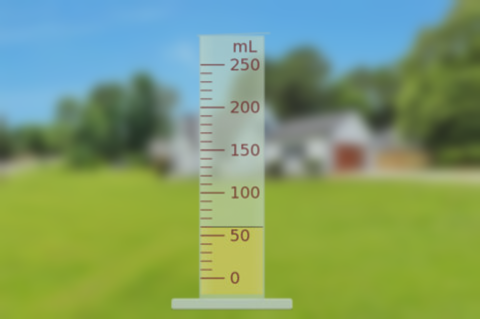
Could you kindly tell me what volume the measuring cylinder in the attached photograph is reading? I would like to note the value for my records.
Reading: 60 mL
